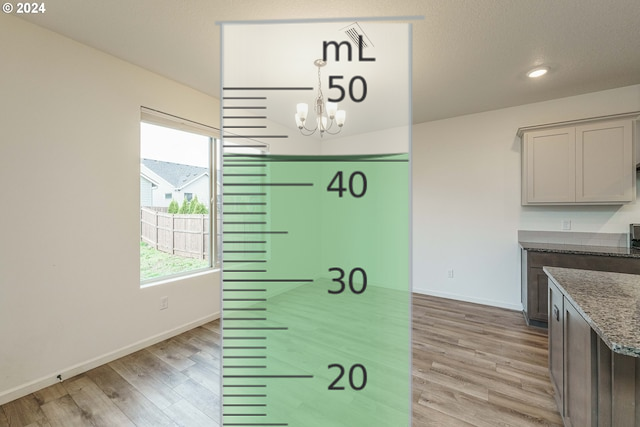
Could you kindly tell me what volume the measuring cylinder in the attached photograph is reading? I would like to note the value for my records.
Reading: 42.5 mL
